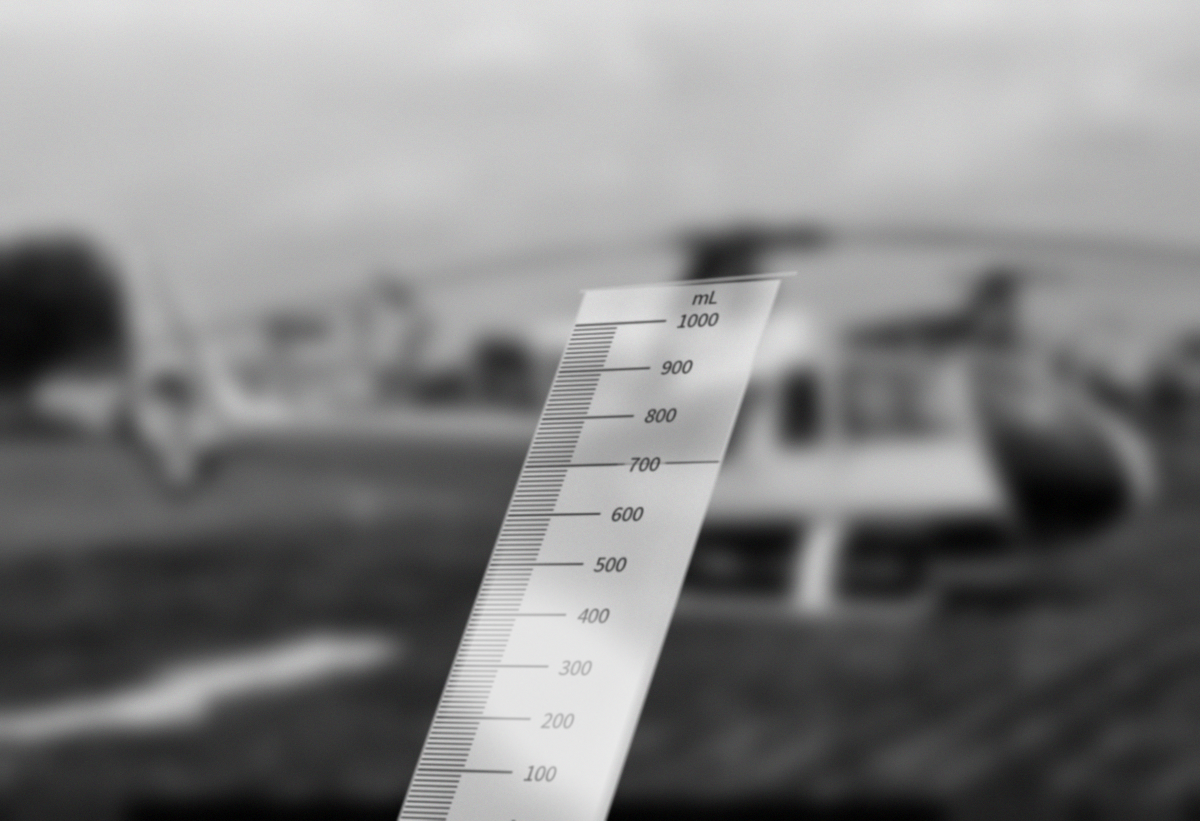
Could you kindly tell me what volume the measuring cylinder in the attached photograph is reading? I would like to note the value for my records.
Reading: 700 mL
